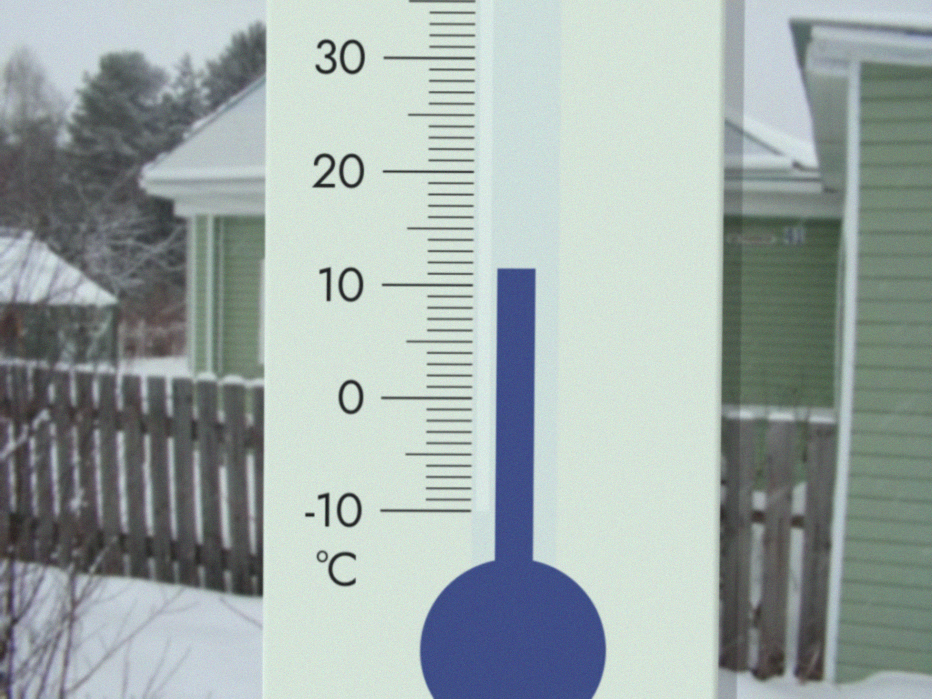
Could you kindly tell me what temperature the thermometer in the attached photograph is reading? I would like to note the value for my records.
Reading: 11.5 °C
